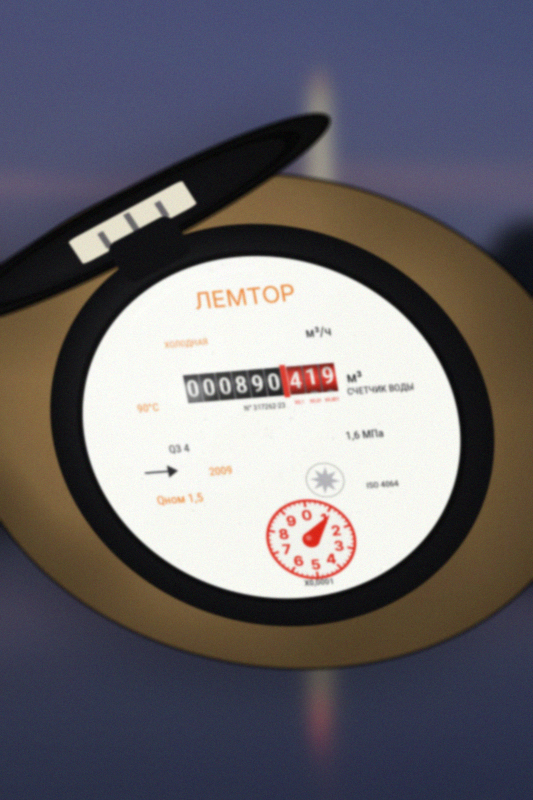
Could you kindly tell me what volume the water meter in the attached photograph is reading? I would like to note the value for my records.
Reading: 890.4191 m³
